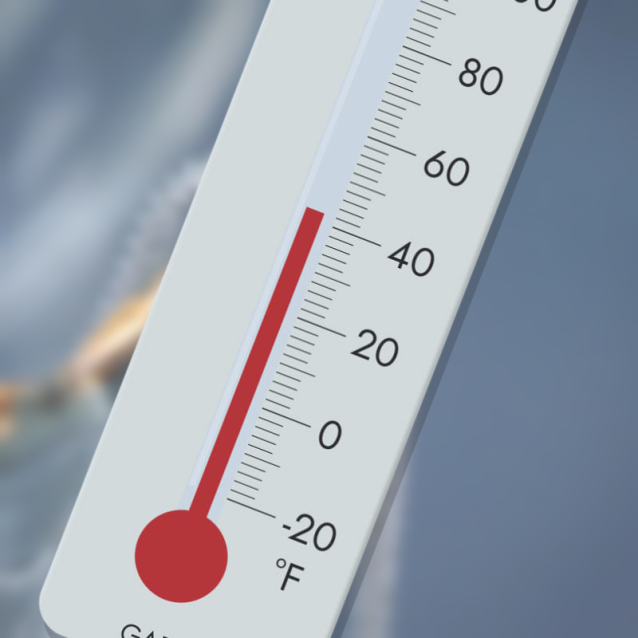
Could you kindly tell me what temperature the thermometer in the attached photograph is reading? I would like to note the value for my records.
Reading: 42 °F
